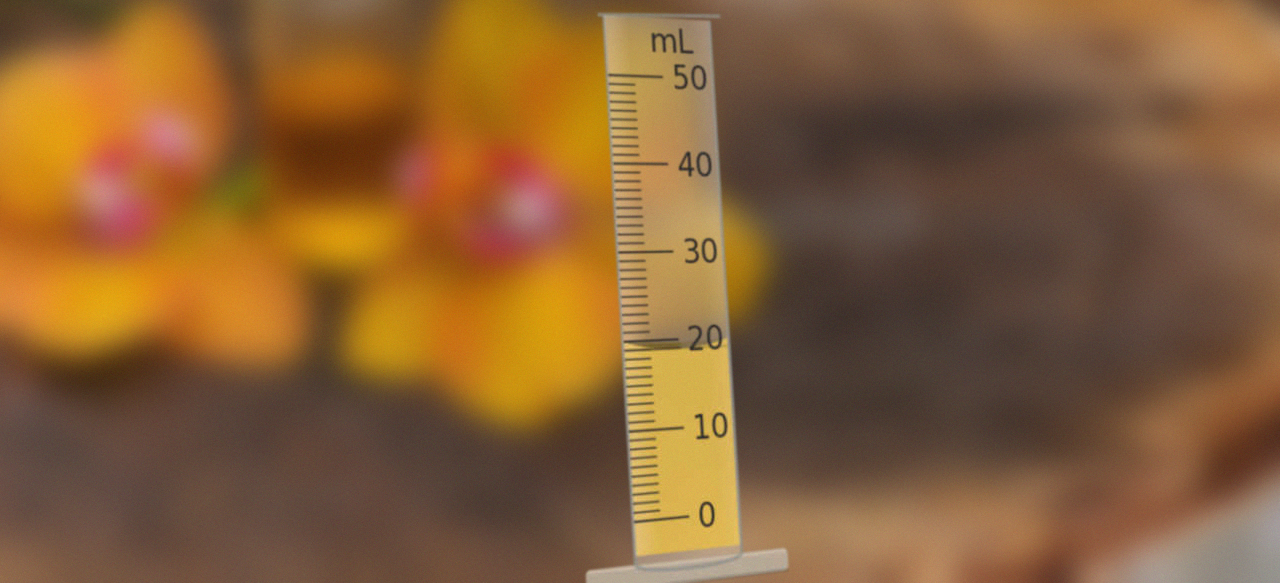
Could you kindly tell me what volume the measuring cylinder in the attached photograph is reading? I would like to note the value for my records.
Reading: 19 mL
